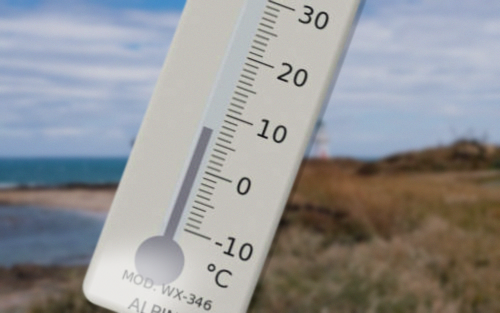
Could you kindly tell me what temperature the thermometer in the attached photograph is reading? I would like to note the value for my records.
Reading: 7 °C
